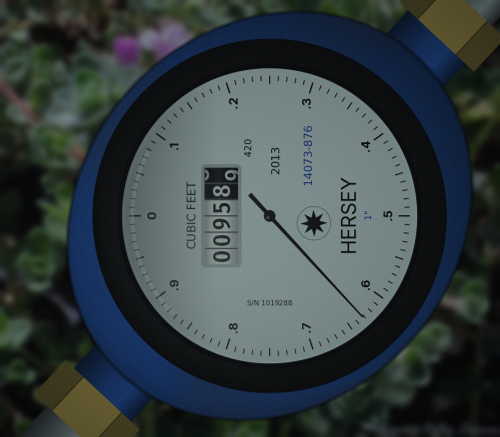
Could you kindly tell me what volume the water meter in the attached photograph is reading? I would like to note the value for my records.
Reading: 9588.63 ft³
